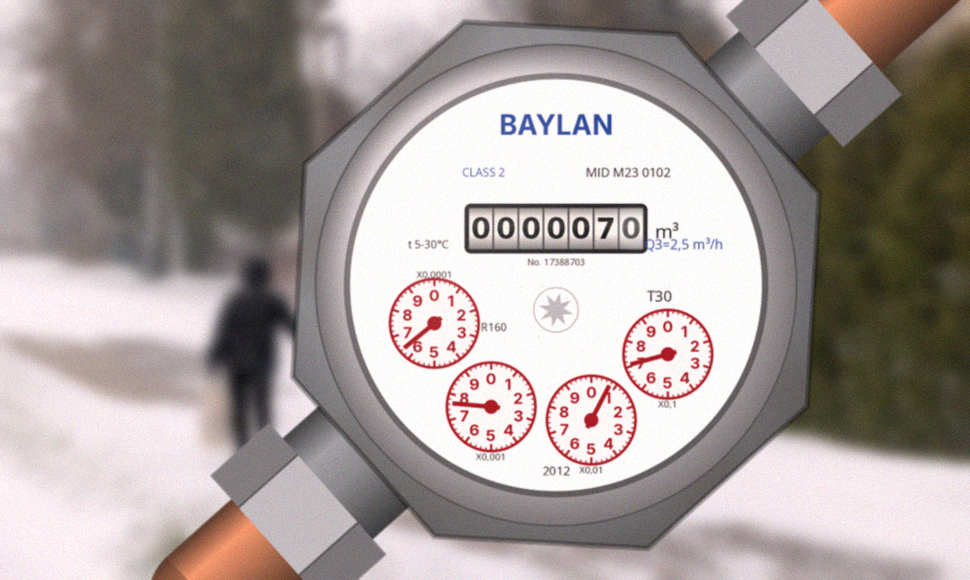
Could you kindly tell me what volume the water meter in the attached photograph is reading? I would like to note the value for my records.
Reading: 70.7076 m³
